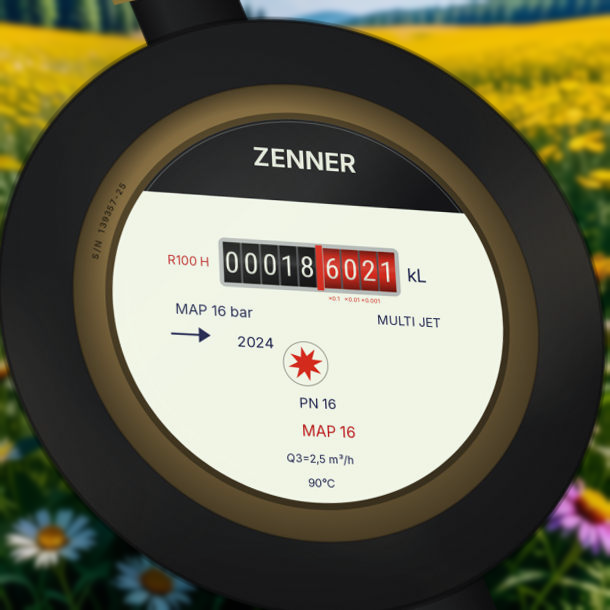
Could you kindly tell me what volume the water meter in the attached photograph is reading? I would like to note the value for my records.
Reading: 18.6021 kL
